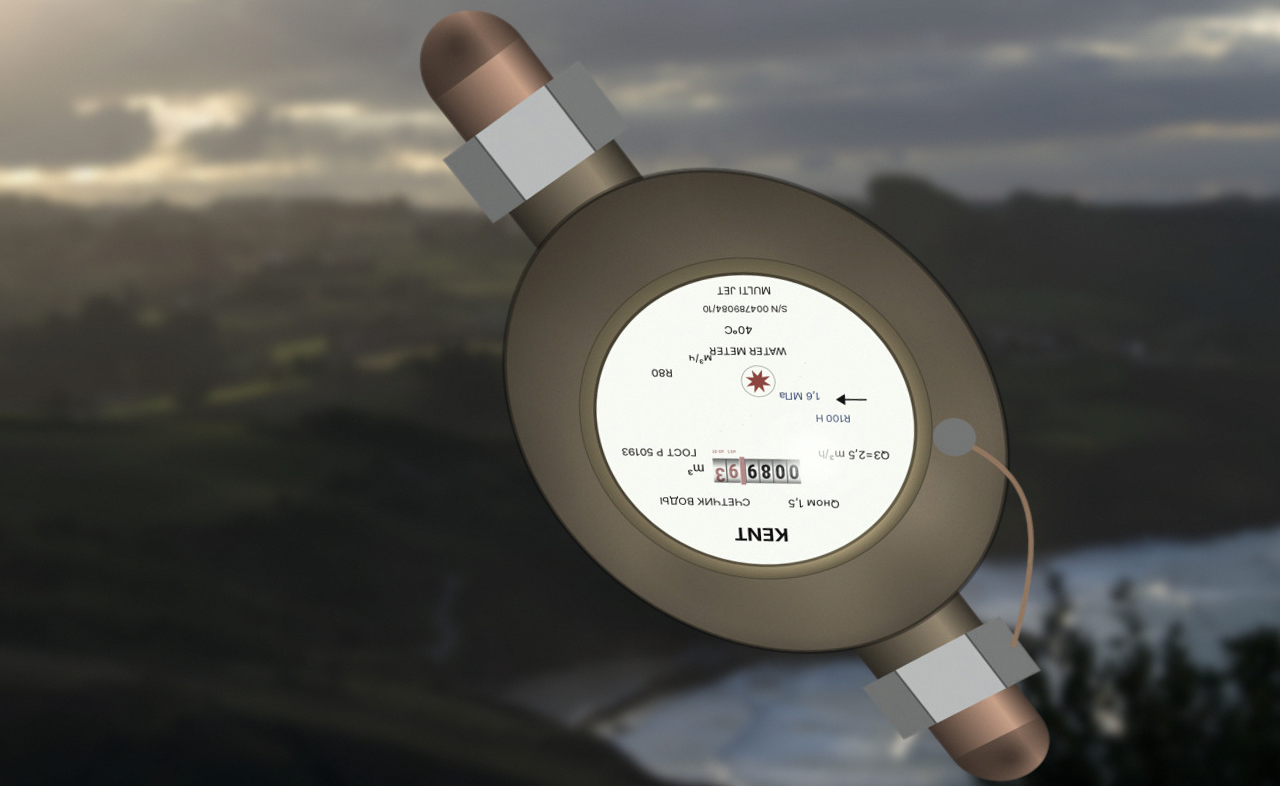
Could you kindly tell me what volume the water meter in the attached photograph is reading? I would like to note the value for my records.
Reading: 89.93 m³
